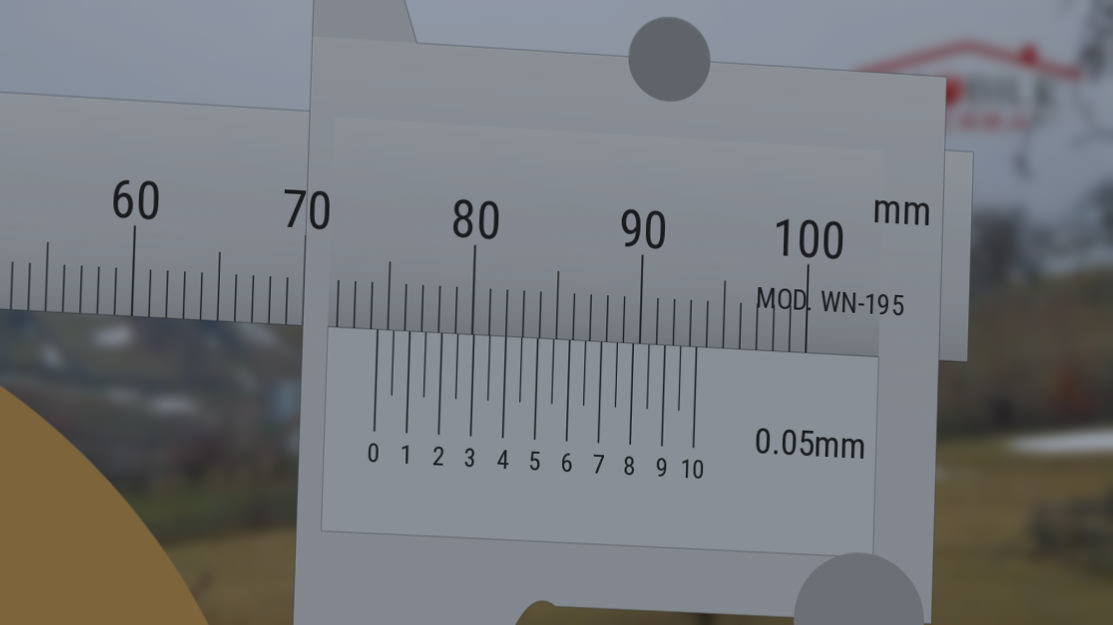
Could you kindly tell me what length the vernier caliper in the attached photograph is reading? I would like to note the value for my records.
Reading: 74.4 mm
